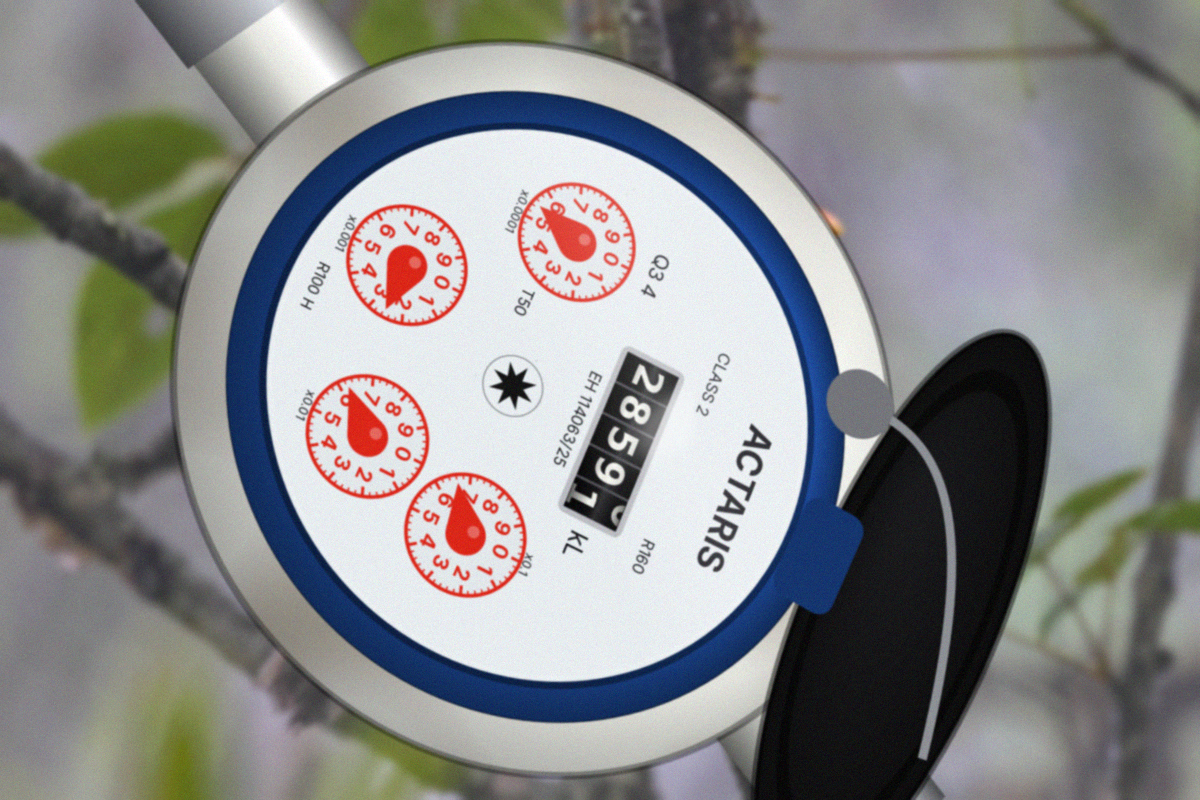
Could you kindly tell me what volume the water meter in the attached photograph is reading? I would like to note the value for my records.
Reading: 28590.6625 kL
